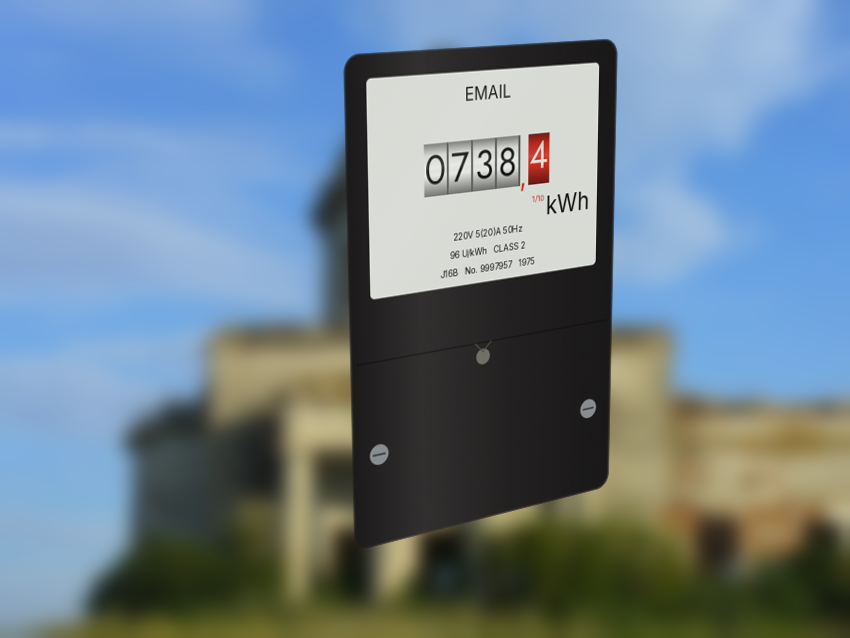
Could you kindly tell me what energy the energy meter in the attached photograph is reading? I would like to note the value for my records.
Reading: 738.4 kWh
